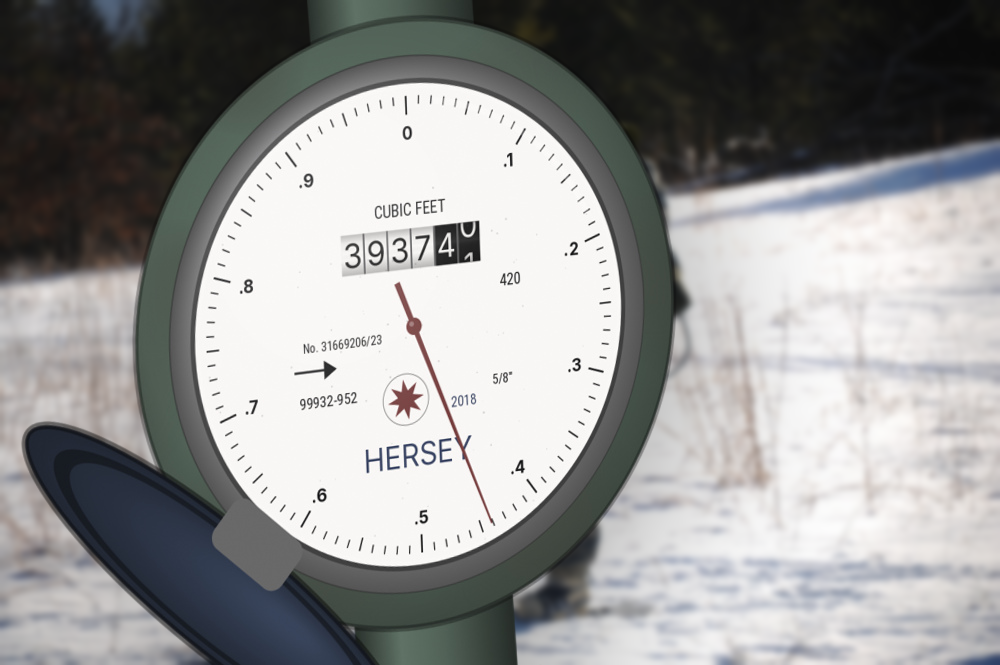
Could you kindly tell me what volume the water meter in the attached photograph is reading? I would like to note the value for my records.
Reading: 393740.44 ft³
